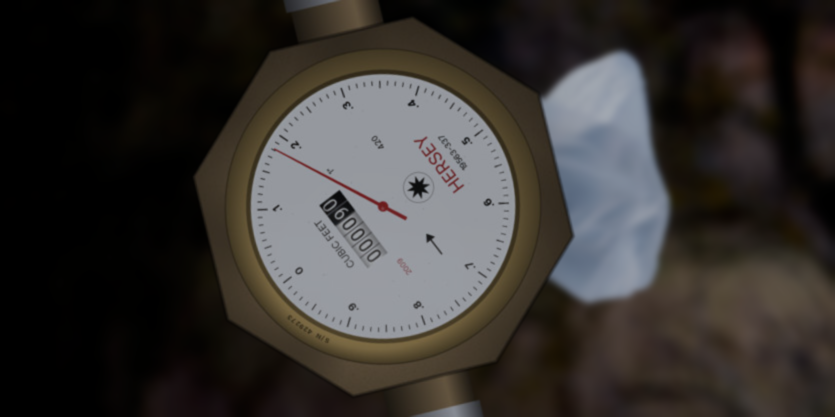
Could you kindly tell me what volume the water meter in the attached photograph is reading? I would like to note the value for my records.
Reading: 90.18 ft³
